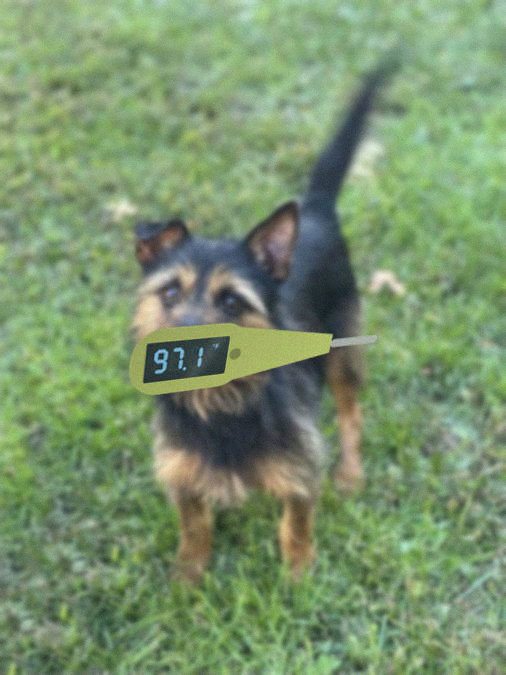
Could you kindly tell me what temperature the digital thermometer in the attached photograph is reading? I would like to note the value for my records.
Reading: 97.1 °F
